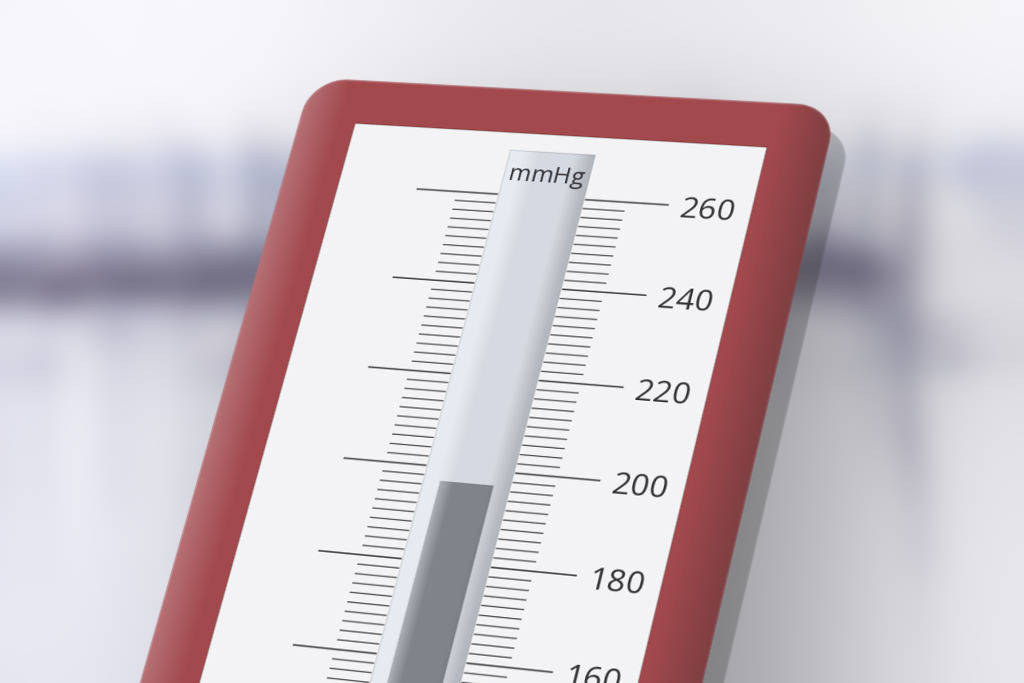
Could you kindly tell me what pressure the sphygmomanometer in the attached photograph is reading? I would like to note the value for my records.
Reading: 197 mmHg
